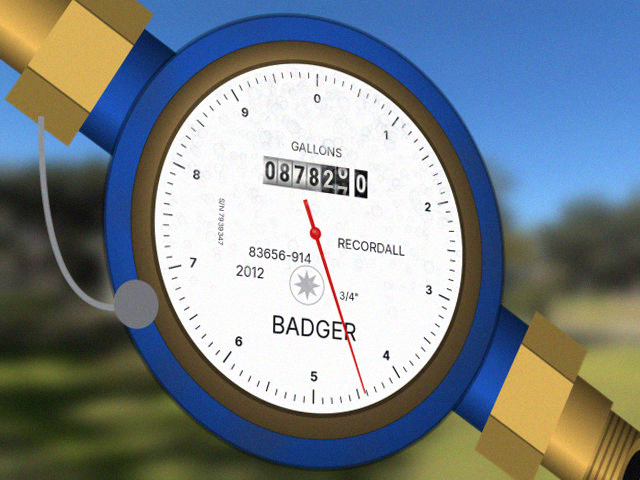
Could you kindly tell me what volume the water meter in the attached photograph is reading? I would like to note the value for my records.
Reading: 878264.4 gal
